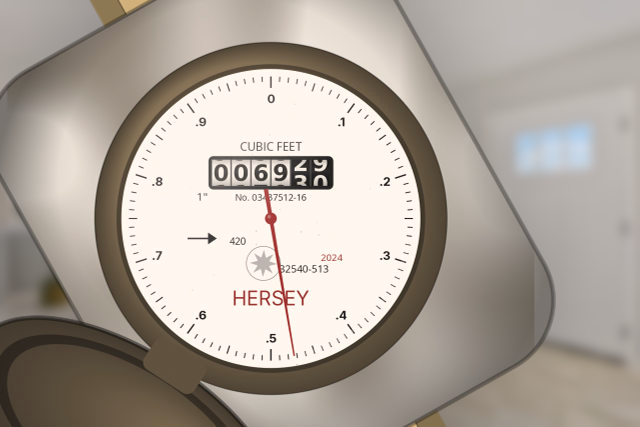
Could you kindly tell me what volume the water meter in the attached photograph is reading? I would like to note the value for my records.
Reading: 6929.47 ft³
